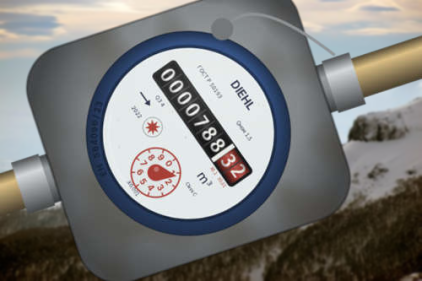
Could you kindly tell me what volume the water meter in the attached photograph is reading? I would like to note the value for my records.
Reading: 788.321 m³
